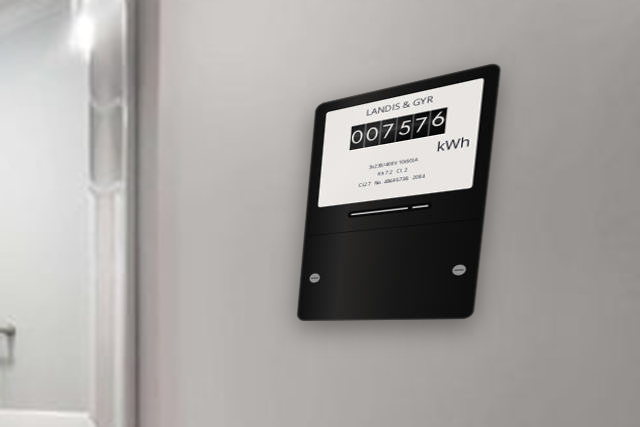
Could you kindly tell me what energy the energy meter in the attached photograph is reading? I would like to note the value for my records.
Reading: 7576 kWh
